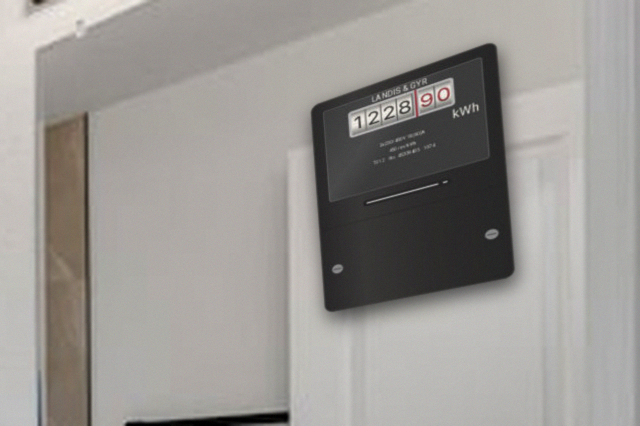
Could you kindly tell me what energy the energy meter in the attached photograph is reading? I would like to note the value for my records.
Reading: 1228.90 kWh
